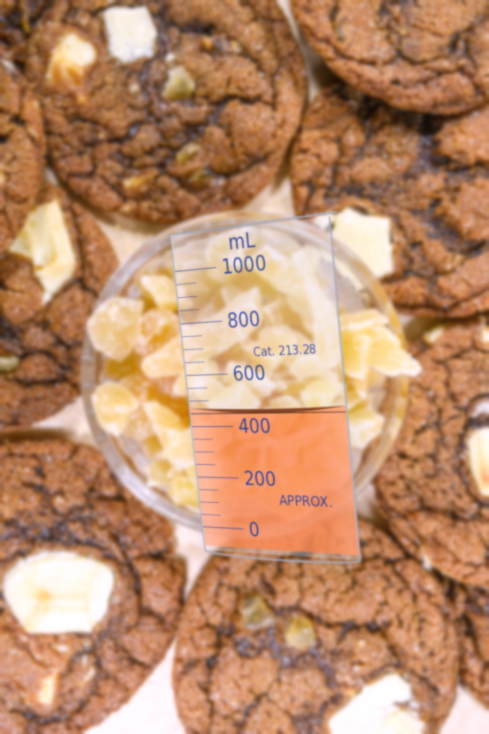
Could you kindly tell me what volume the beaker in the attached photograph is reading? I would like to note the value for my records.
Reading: 450 mL
